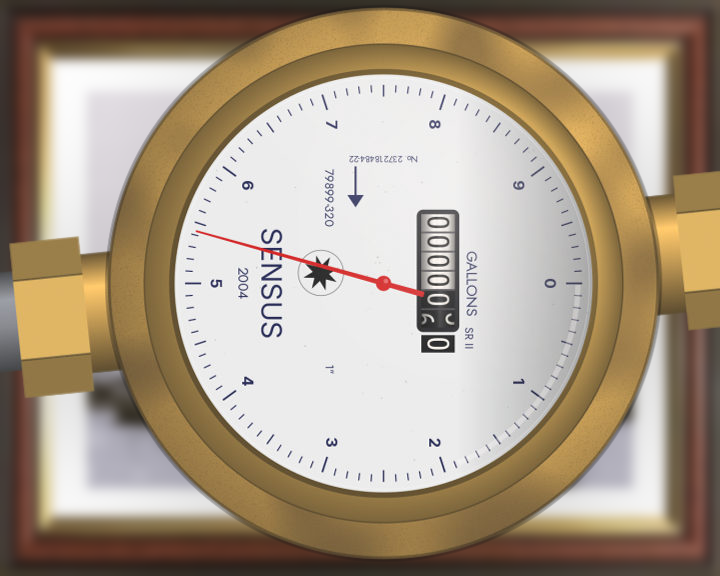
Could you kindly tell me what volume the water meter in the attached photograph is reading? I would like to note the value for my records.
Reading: 55.4 gal
